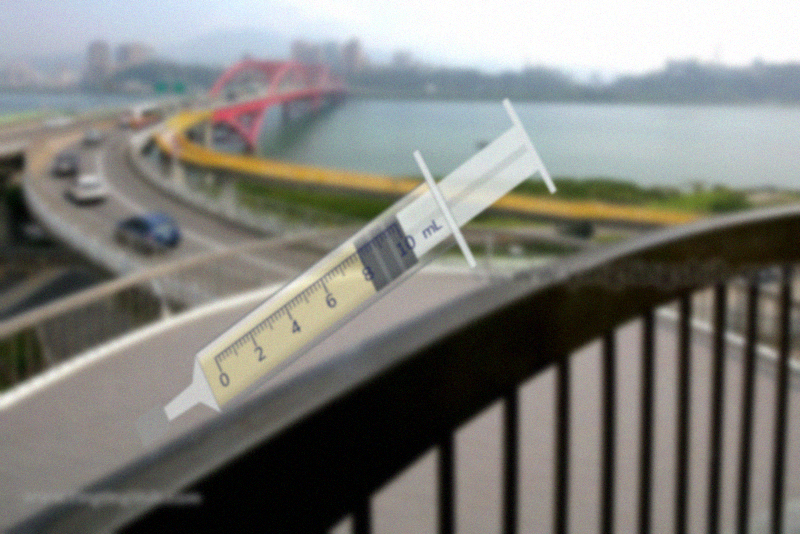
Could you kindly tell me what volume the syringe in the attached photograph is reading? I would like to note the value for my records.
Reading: 8 mL
